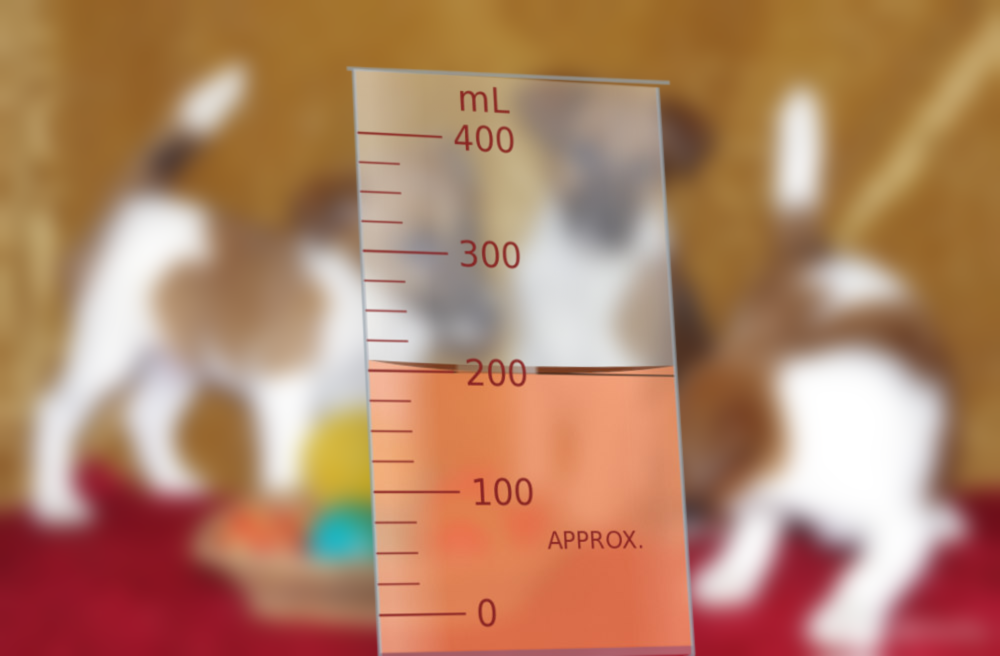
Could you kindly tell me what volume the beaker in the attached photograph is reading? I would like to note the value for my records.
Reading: 200 mL
